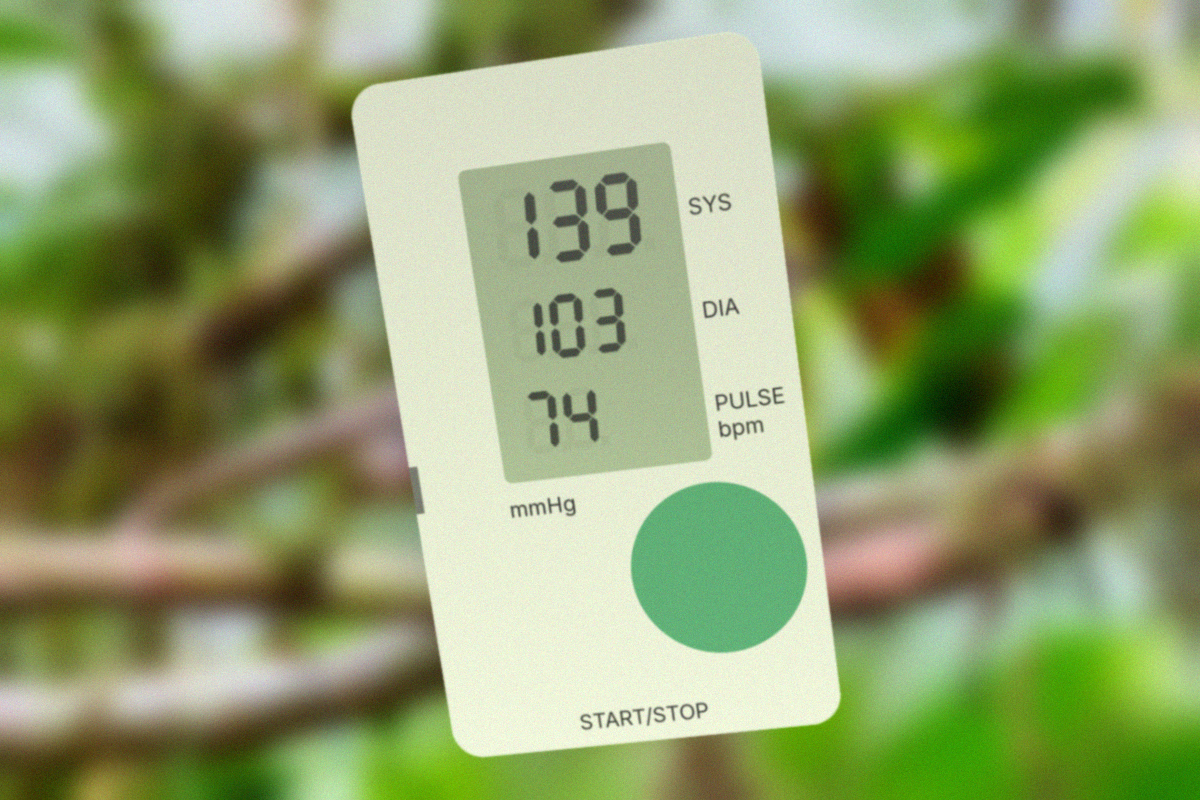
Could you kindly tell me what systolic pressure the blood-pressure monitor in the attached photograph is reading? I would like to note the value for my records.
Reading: 139 mmHg
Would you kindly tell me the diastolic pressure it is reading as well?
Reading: 103 mmHg
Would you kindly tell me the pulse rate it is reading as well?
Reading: 74 bpm
